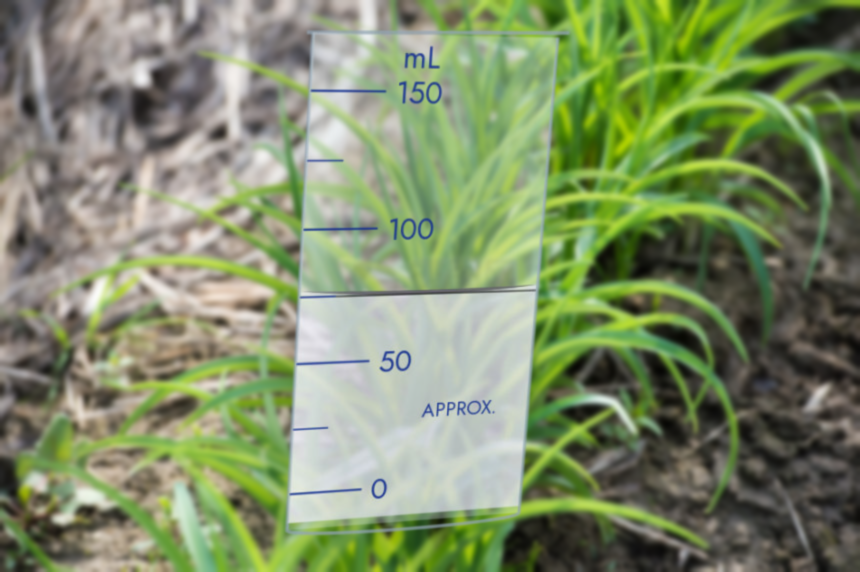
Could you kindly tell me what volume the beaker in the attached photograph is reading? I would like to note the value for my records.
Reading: 75 mL
